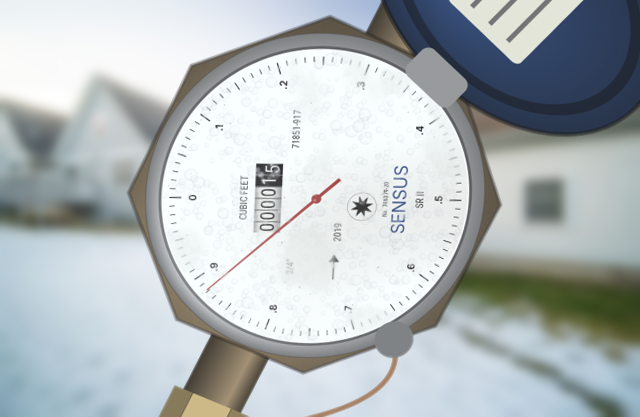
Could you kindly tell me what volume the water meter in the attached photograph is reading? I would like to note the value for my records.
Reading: 14.88 ft³
